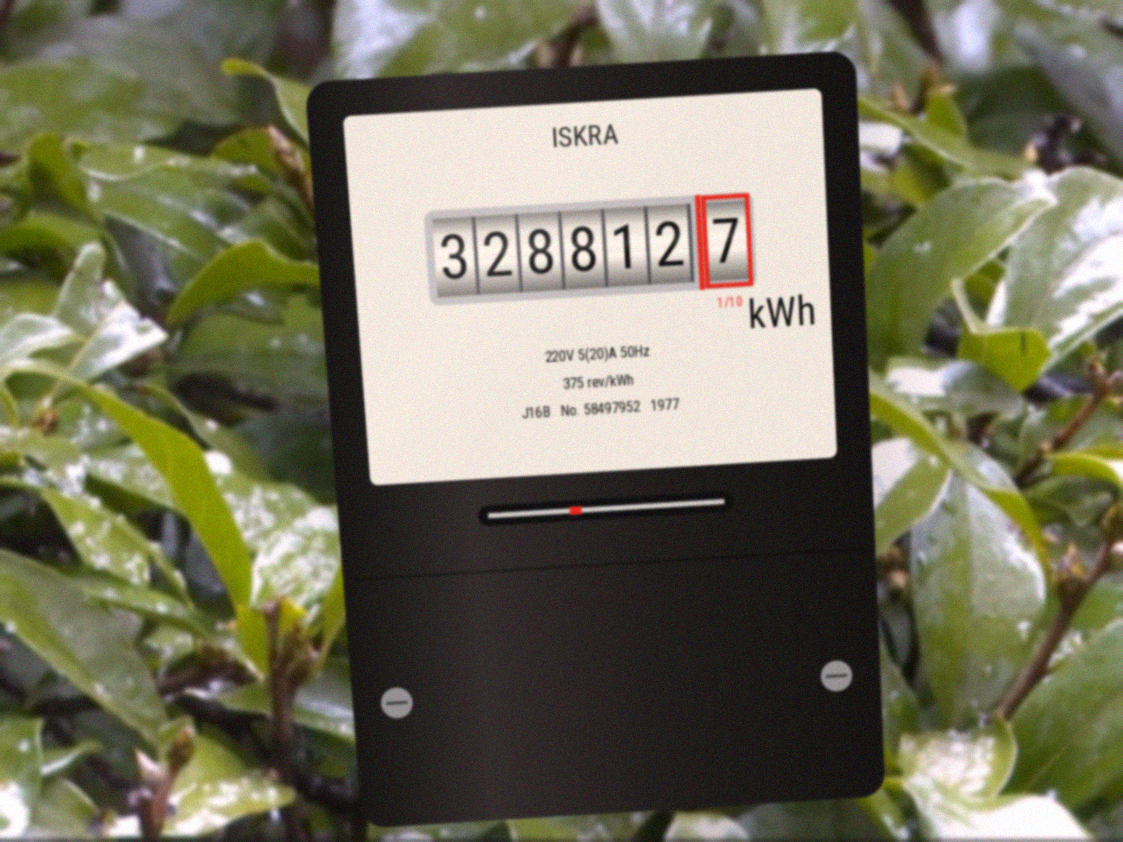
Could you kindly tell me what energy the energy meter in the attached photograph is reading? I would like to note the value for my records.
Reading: 328812.7 kWh
